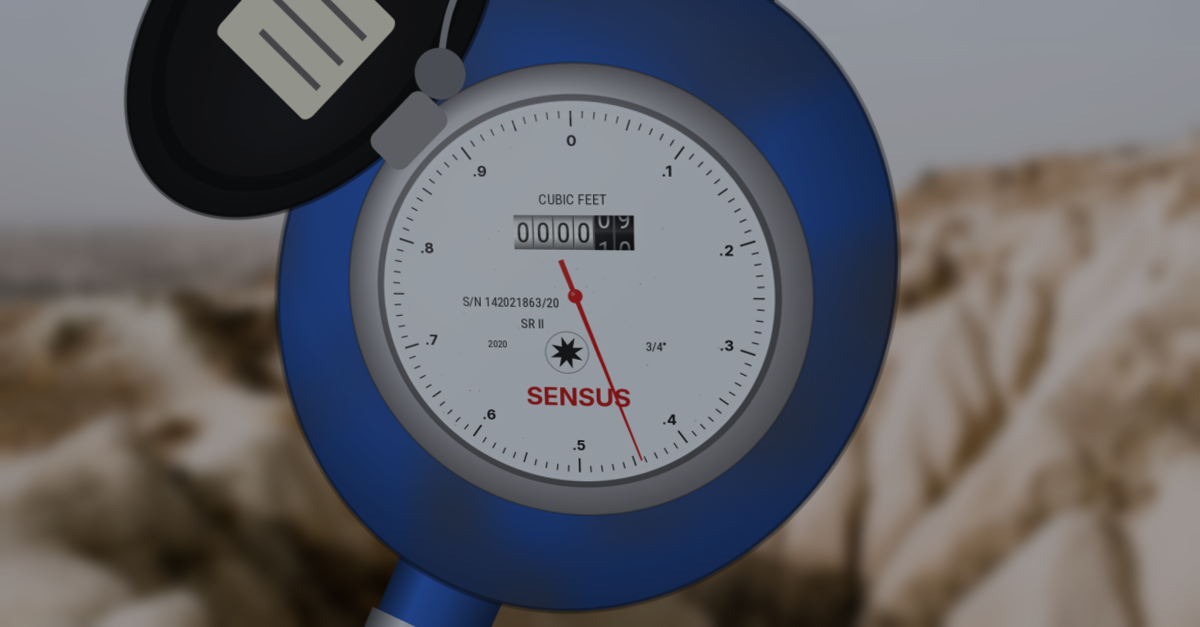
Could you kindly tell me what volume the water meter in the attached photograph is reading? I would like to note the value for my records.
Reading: 9.44 ft³
